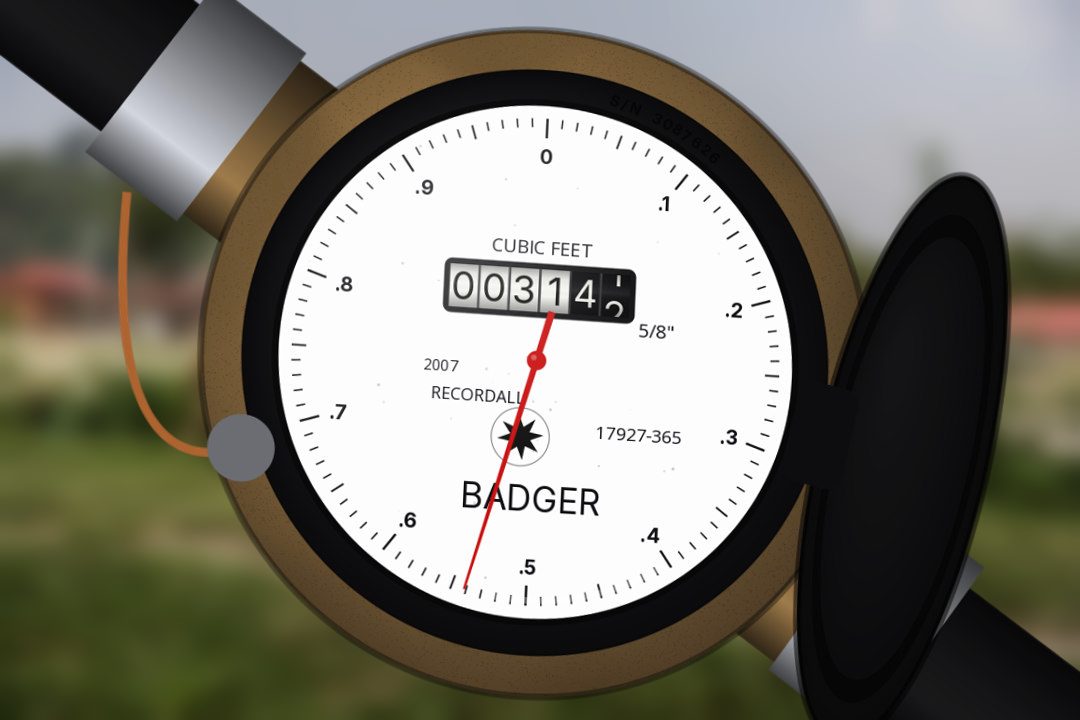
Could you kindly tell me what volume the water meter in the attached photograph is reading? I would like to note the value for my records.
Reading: 3141.54 ft³
